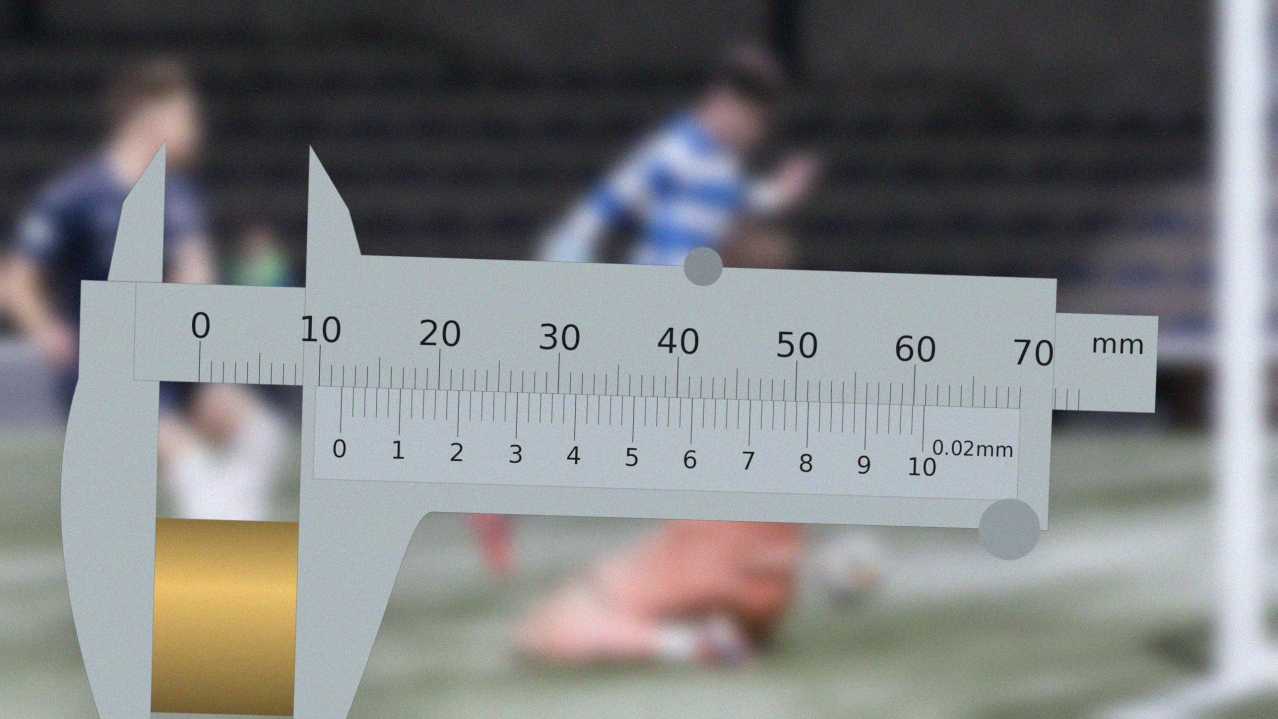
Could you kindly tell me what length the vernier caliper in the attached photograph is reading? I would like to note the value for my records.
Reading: 11.9 mm
